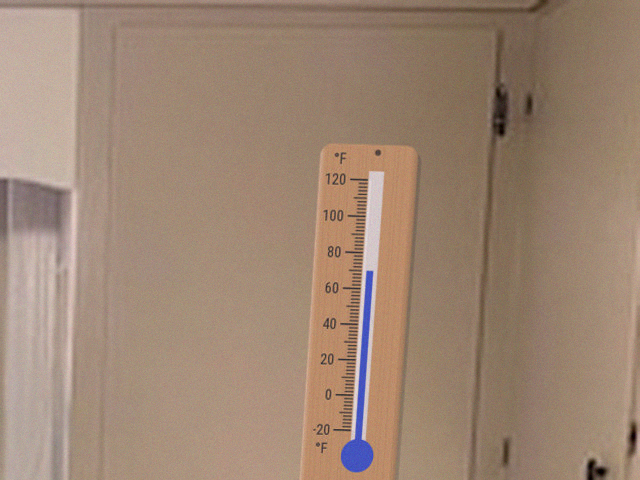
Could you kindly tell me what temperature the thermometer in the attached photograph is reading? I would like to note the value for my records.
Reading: 70 °F
